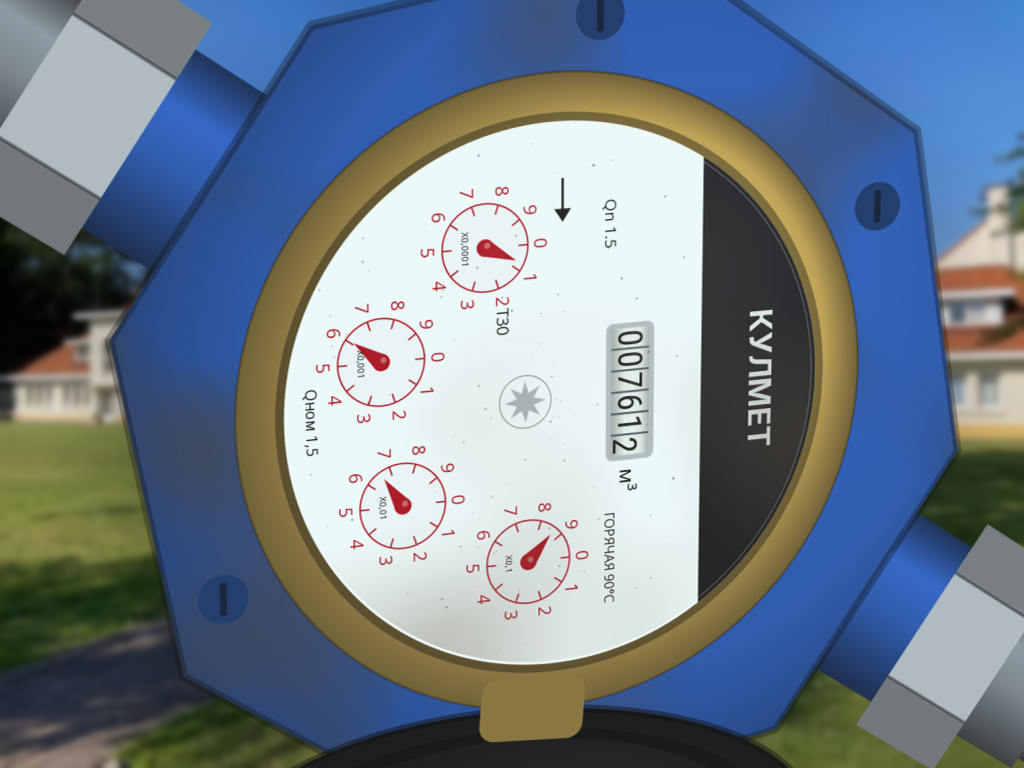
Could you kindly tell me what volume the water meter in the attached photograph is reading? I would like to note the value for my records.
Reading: 7611.8660 m³
